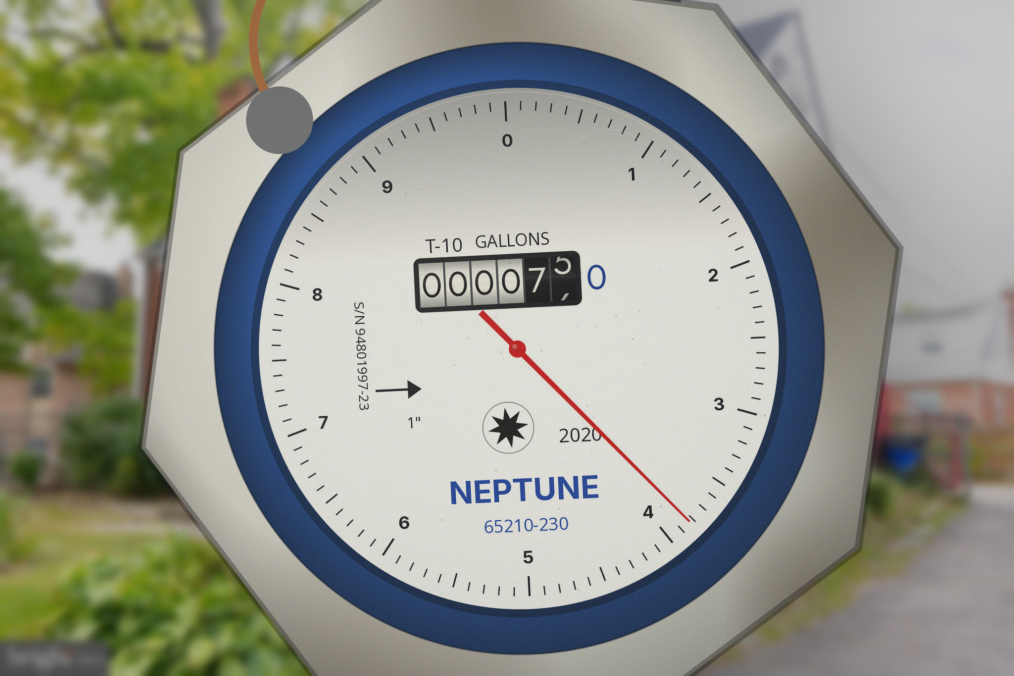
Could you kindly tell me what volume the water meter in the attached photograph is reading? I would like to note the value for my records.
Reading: 753.8 gal
